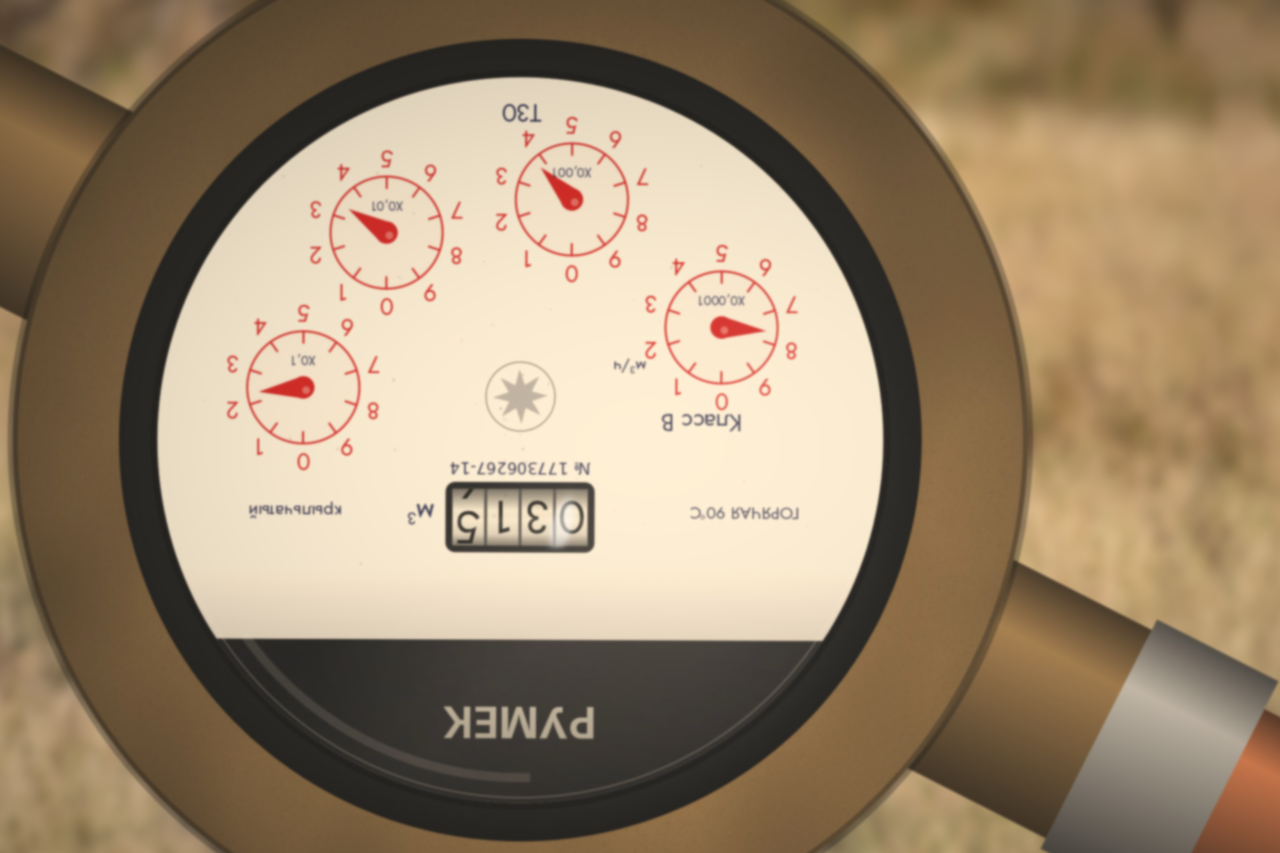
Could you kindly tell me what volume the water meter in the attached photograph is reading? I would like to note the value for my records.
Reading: 315.2337 m³
